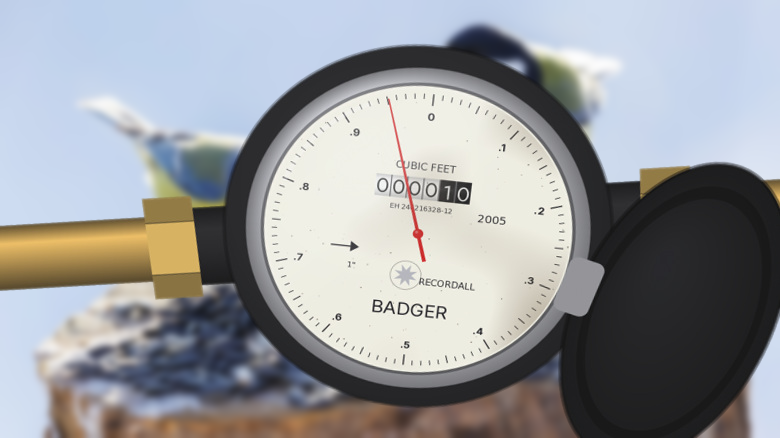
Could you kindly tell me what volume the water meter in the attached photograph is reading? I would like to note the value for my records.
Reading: 9.95 ft³
